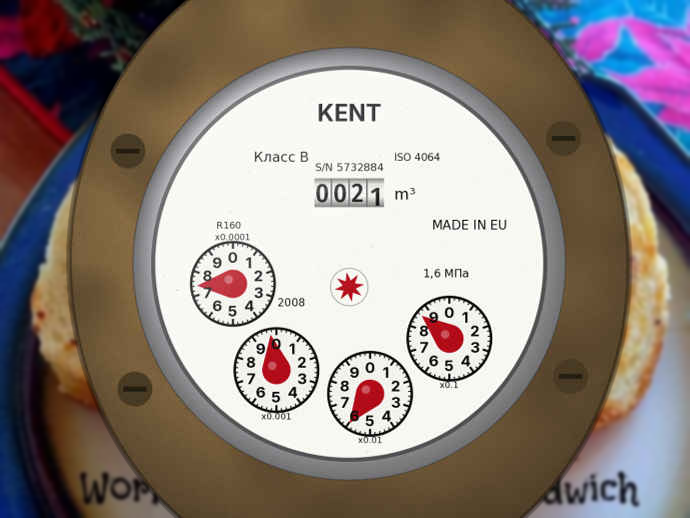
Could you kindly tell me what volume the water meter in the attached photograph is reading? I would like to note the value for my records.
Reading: 20.8597 m³
